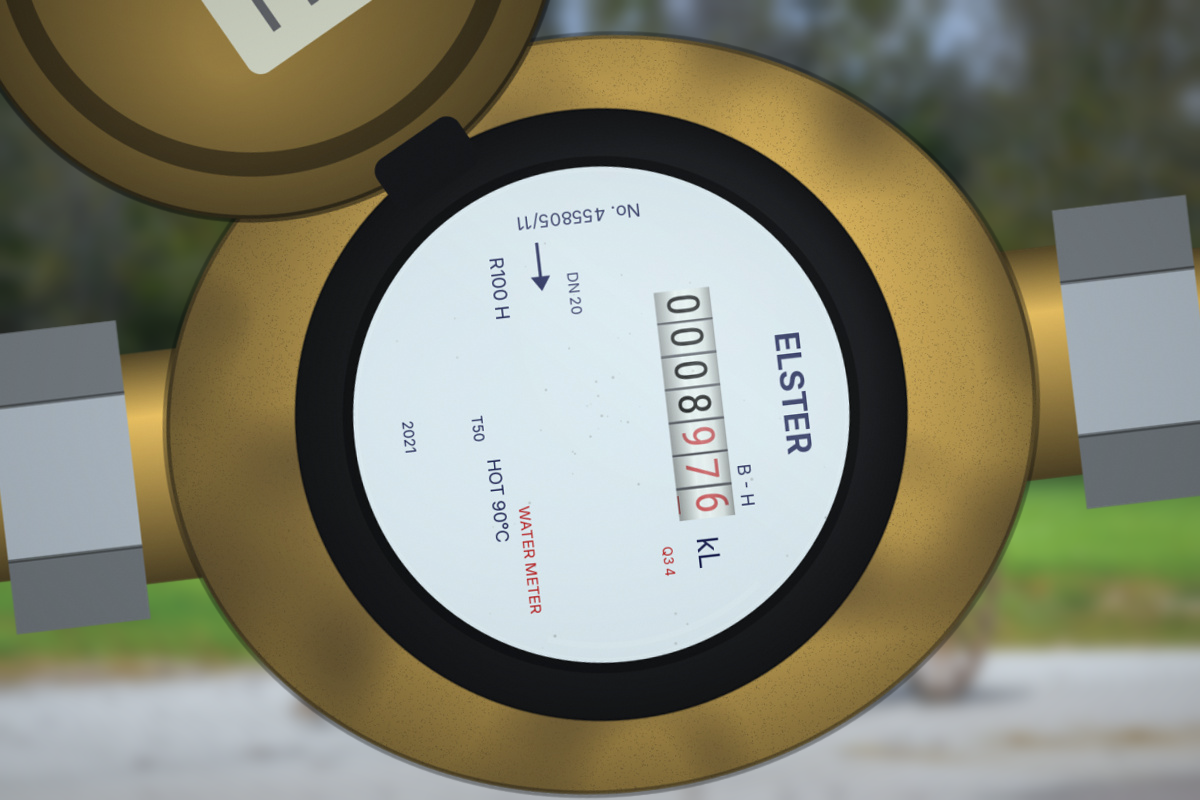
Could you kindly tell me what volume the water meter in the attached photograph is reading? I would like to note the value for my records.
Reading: 8.976 kL
